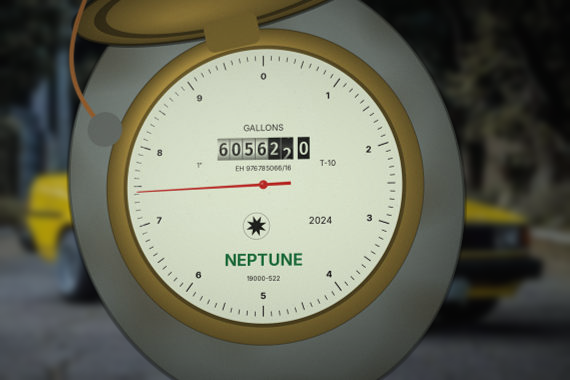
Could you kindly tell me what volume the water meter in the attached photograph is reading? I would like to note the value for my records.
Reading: 6056217.4 gal
